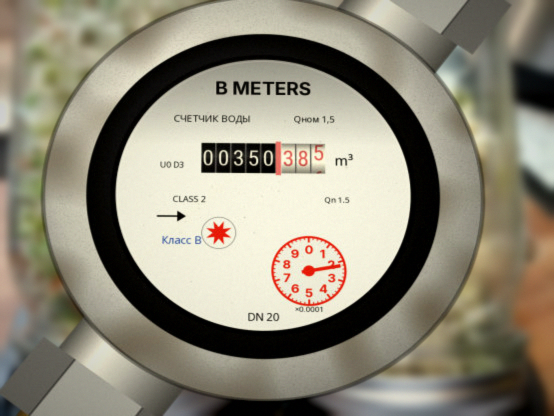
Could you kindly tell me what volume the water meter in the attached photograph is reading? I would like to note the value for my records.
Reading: 350.3852 m³
